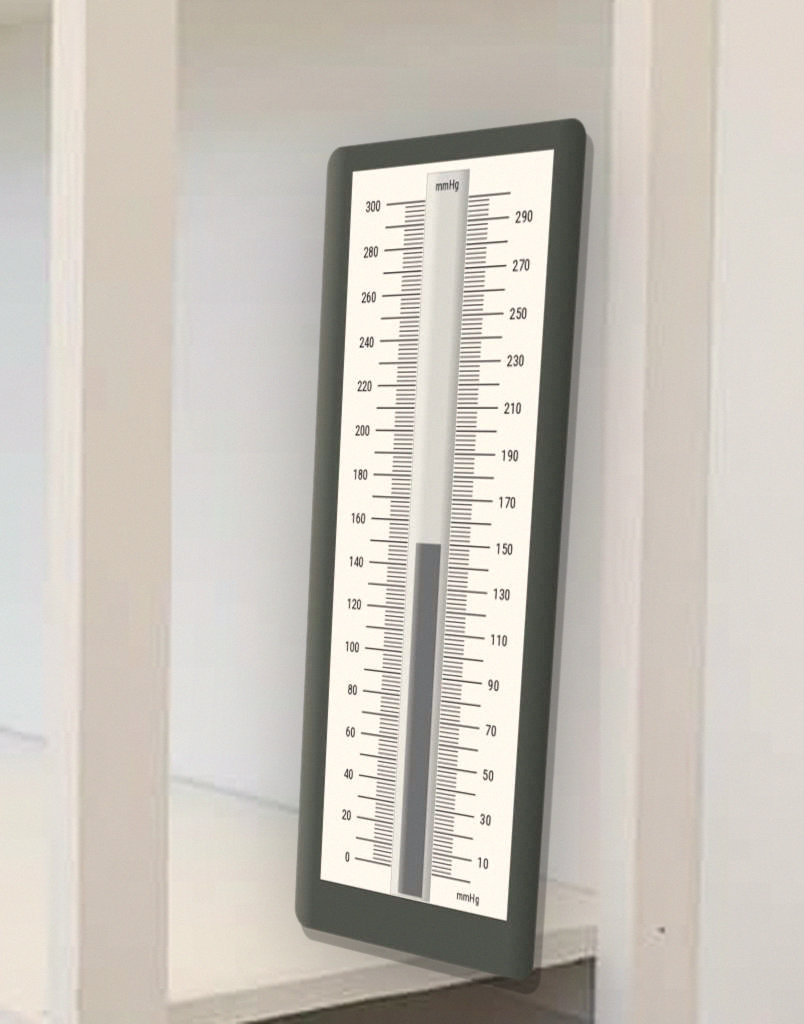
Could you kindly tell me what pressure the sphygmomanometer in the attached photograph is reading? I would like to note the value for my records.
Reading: 150 mmHg
